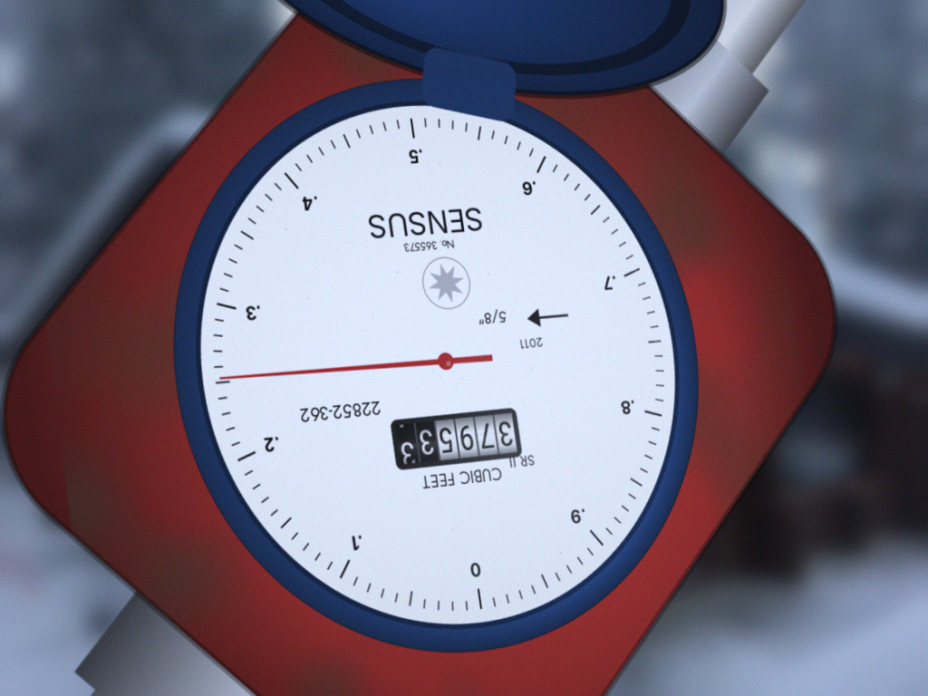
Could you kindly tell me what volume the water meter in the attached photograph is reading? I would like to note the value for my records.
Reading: 379533.25 ft³
